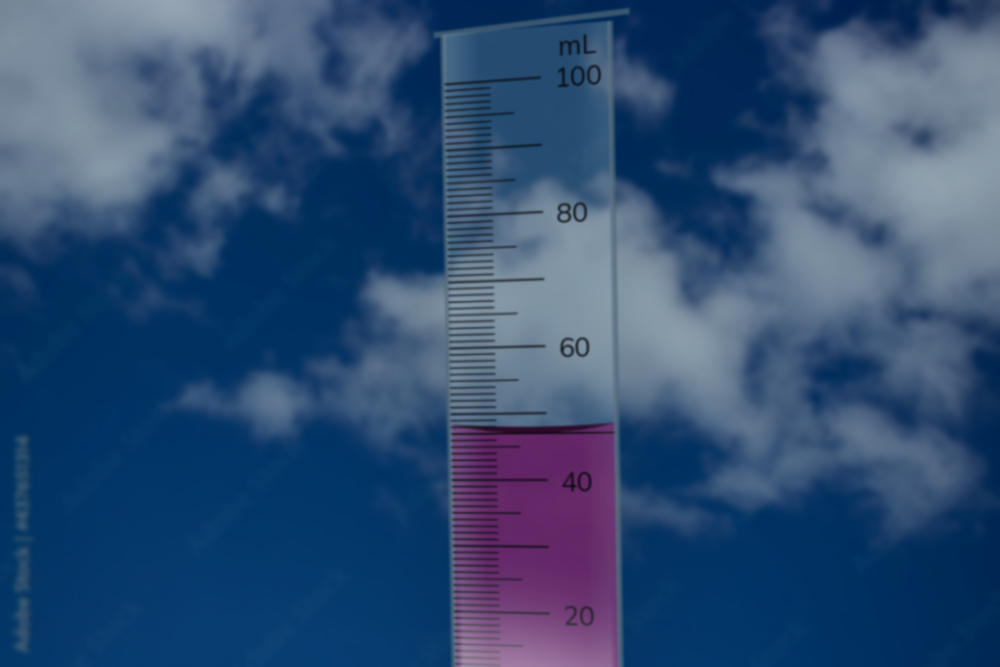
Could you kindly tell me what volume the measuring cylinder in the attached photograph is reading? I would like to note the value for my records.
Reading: 47 mL
